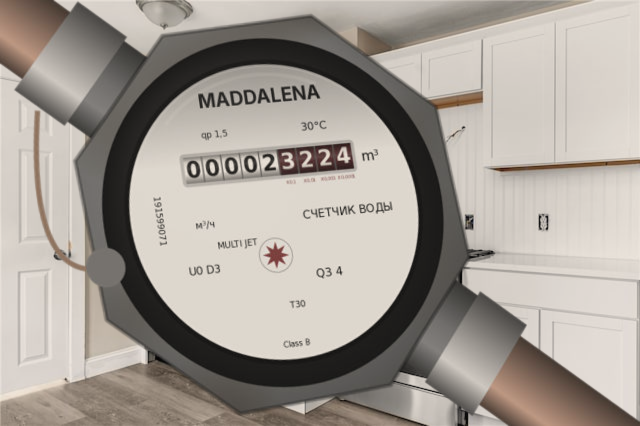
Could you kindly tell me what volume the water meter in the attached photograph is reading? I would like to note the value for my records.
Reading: 2.3224 m³
